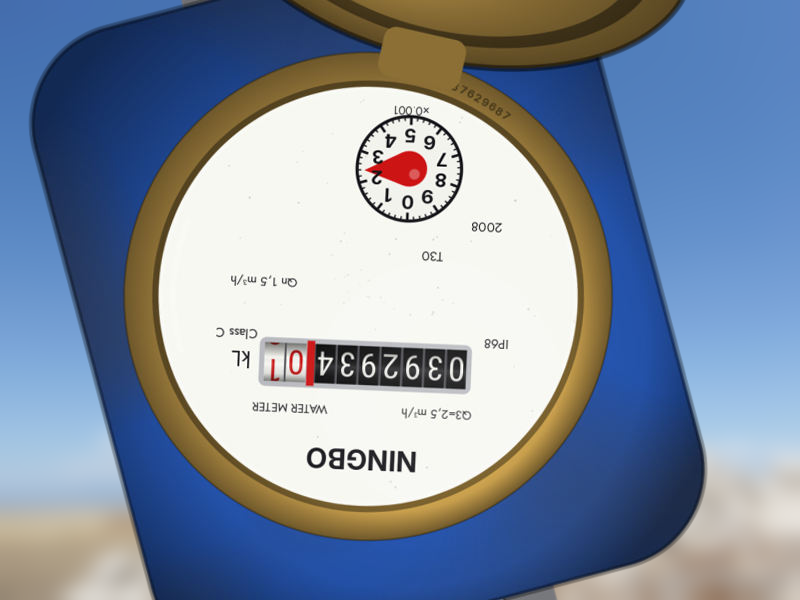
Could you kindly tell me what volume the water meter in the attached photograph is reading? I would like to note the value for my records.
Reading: 392934.012 kL
